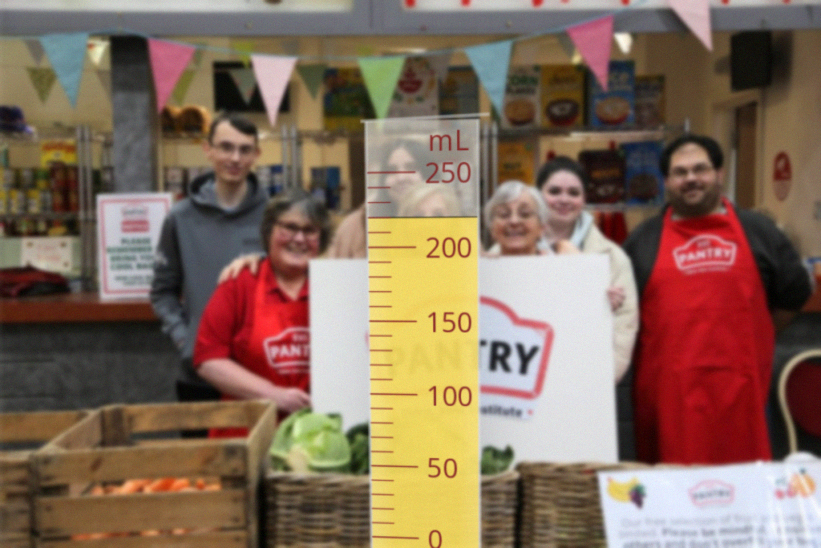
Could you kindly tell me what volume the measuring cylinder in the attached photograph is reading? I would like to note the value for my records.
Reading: 220 mL
